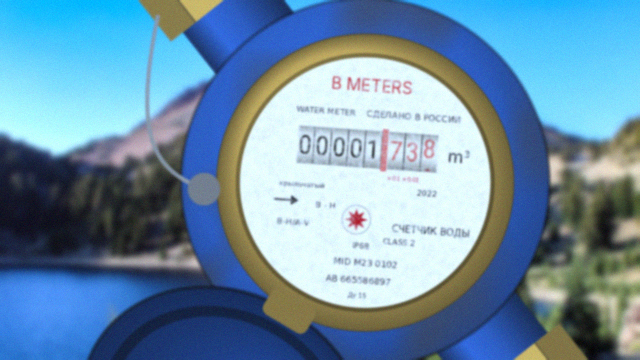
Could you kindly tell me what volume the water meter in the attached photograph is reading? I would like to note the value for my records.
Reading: 1.738 m³
